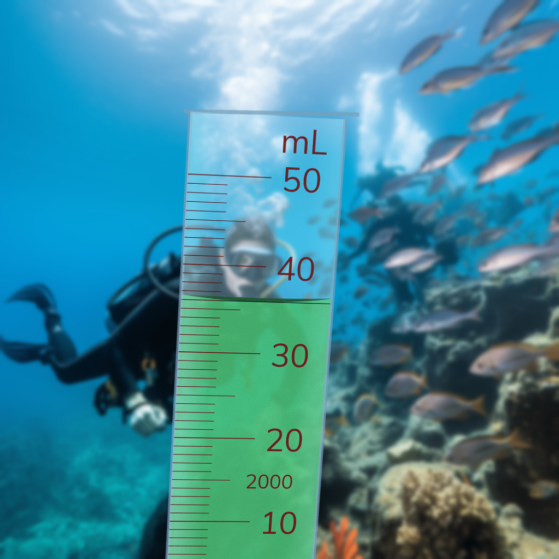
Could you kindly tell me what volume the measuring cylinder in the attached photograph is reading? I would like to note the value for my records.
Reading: 36 mL
